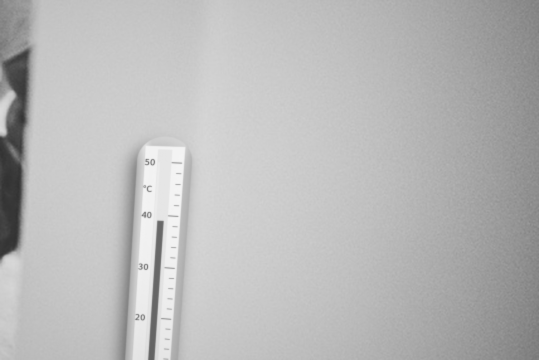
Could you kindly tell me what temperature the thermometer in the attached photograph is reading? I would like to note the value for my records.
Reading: 39 °C
